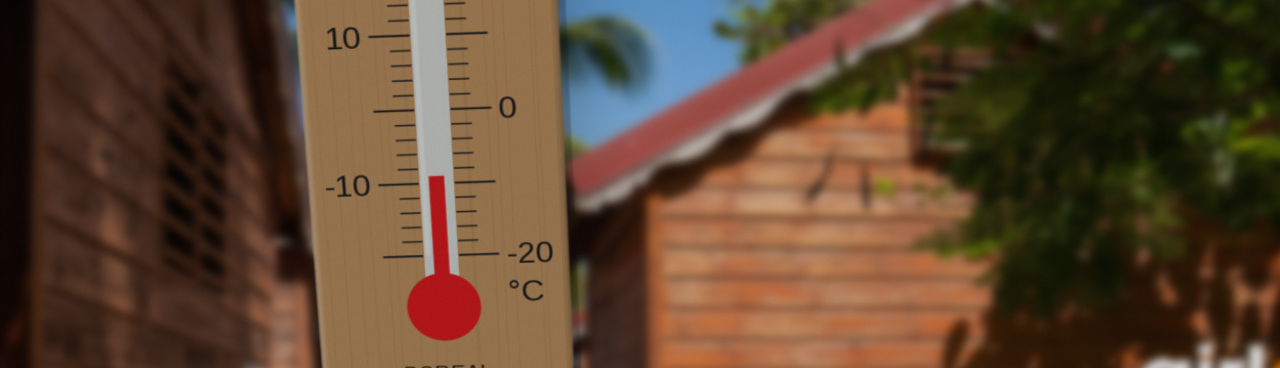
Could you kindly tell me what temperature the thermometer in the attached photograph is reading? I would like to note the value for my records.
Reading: -9 °C
